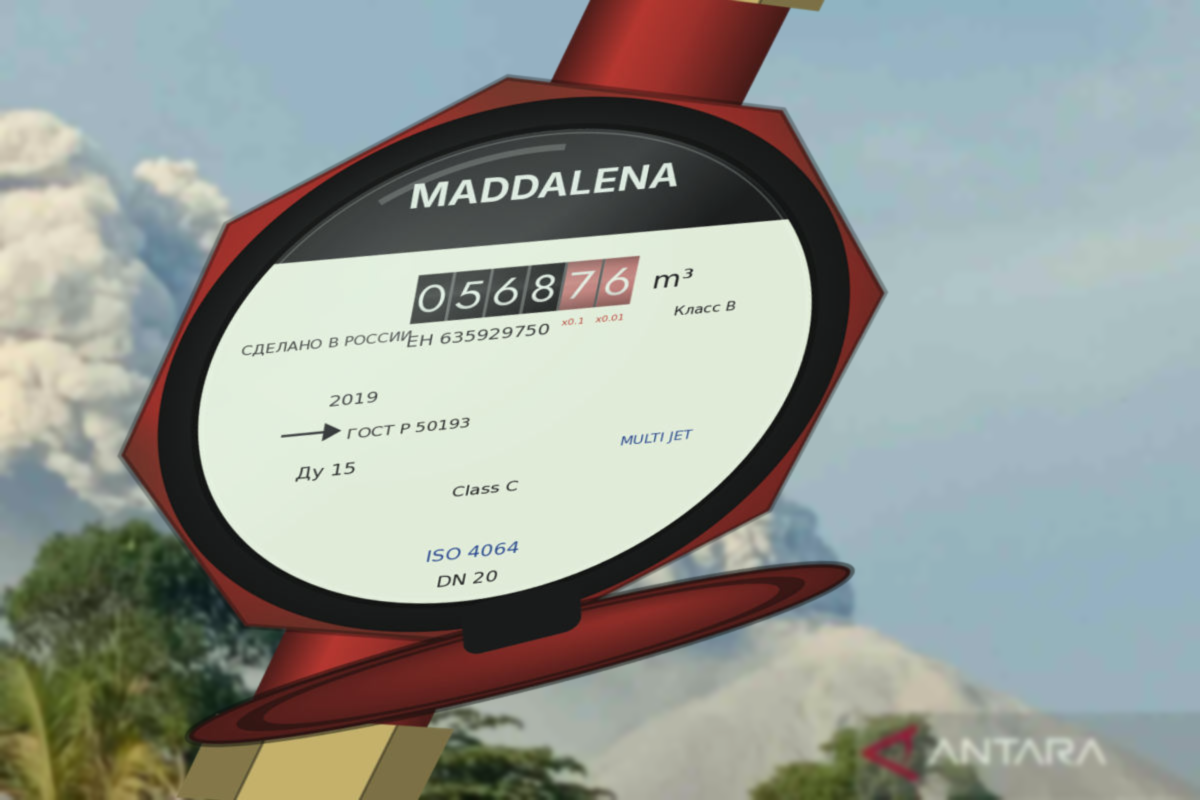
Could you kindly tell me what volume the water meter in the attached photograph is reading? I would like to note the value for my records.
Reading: 568.76 m³
